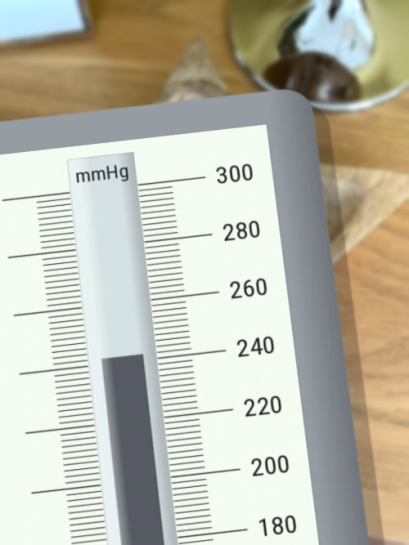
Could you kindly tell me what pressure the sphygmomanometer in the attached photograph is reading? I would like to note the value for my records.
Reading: 242 mmHg
